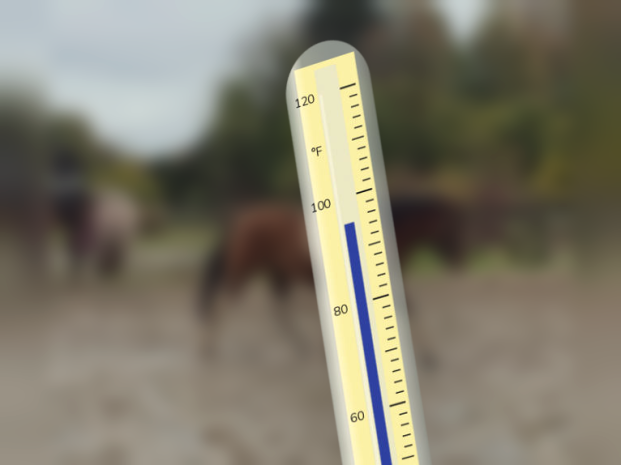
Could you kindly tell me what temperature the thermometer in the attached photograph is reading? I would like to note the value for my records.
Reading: 95 °F
